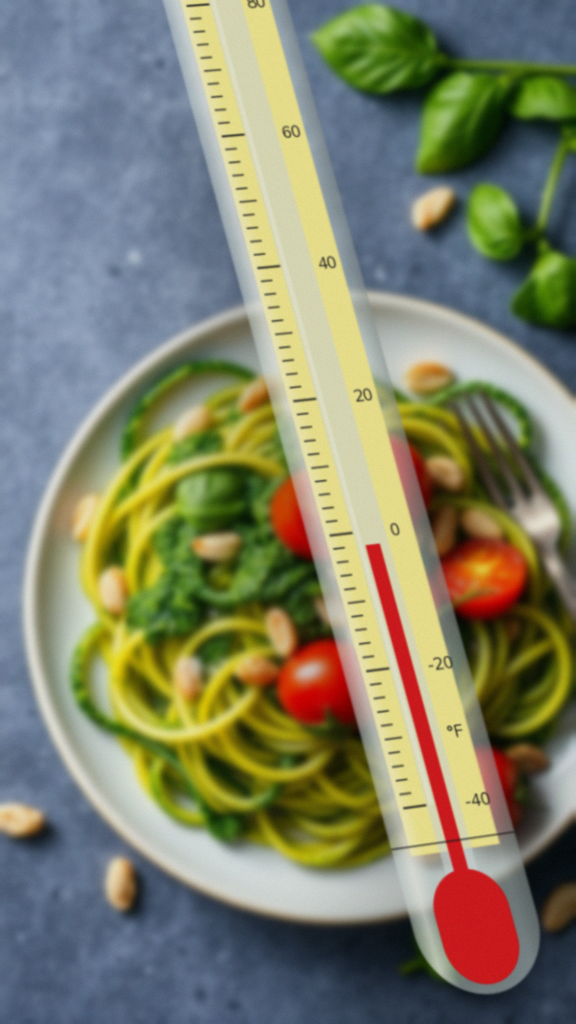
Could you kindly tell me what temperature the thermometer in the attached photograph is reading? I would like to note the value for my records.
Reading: -2 °F
